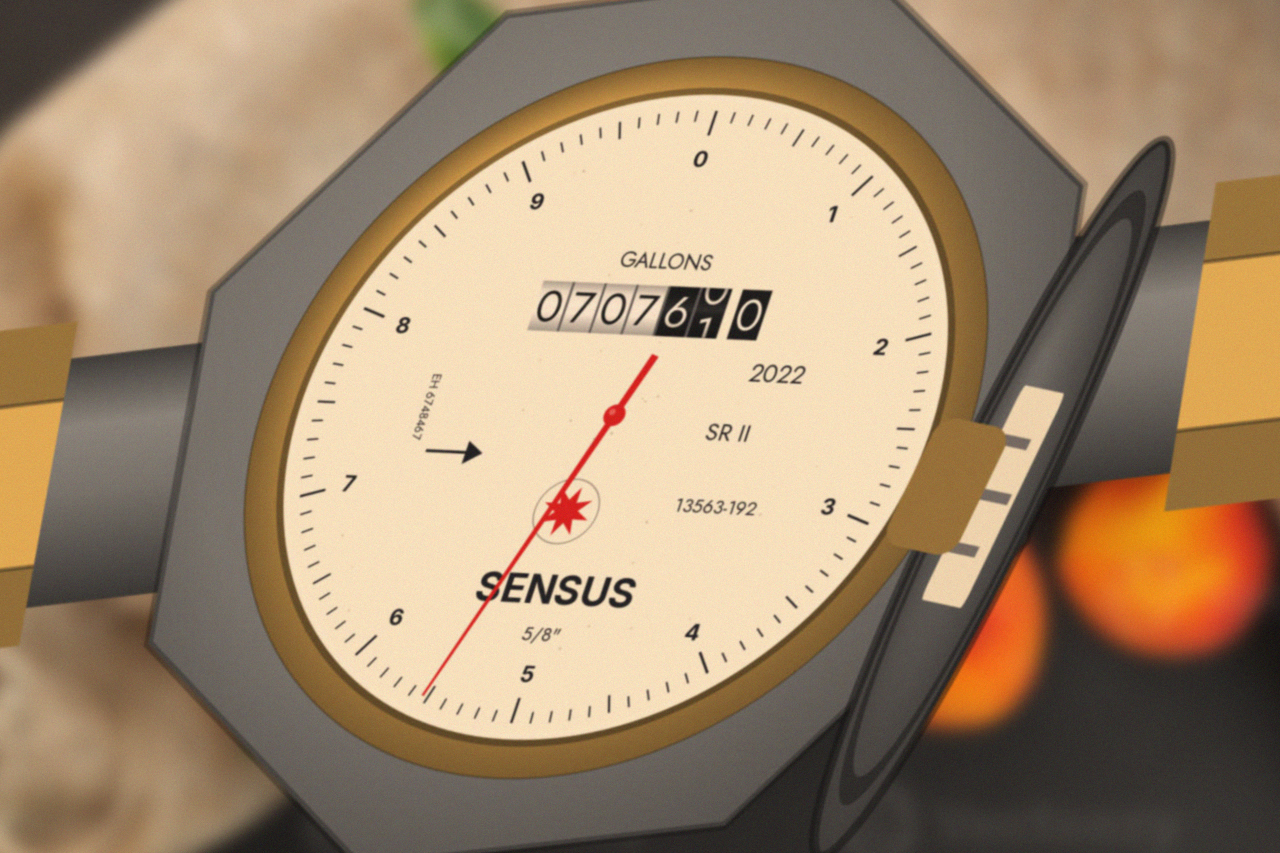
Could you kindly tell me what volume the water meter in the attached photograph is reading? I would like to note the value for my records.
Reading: 707605.5 gal
